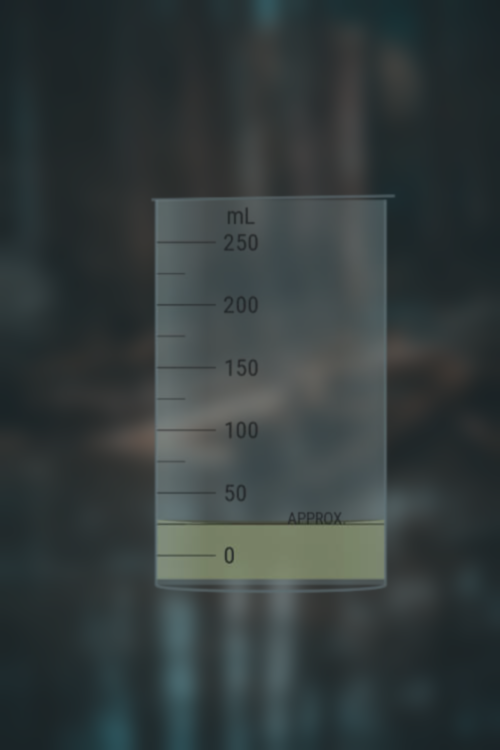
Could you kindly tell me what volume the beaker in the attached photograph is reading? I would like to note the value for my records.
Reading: 25 mL
